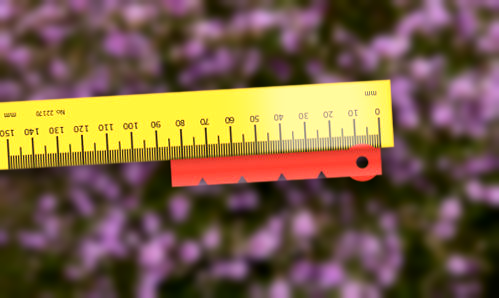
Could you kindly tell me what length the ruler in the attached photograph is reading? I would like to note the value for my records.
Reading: 85 mm
